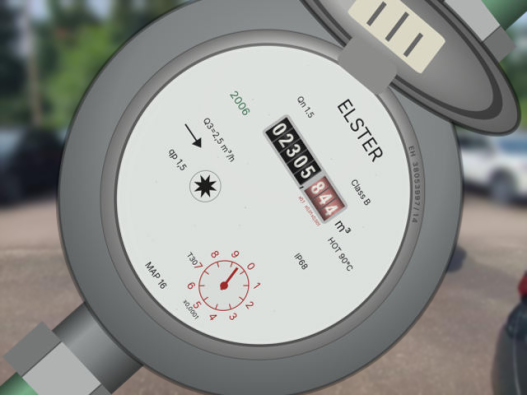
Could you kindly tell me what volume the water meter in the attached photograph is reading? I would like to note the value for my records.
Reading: 2305.8439 m³
